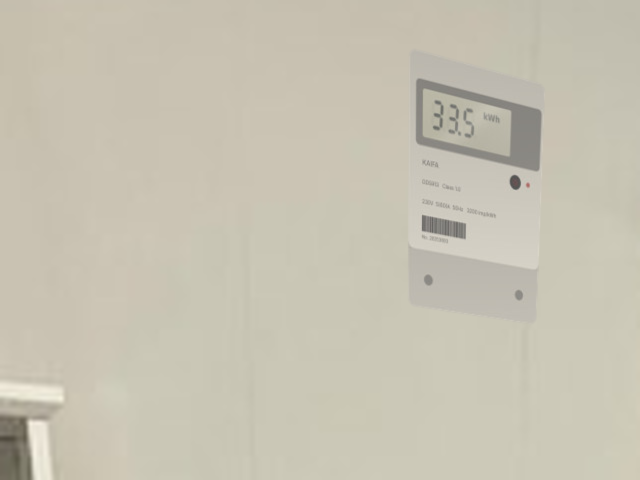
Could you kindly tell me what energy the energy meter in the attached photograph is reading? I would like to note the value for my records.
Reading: 33.5 kWh
